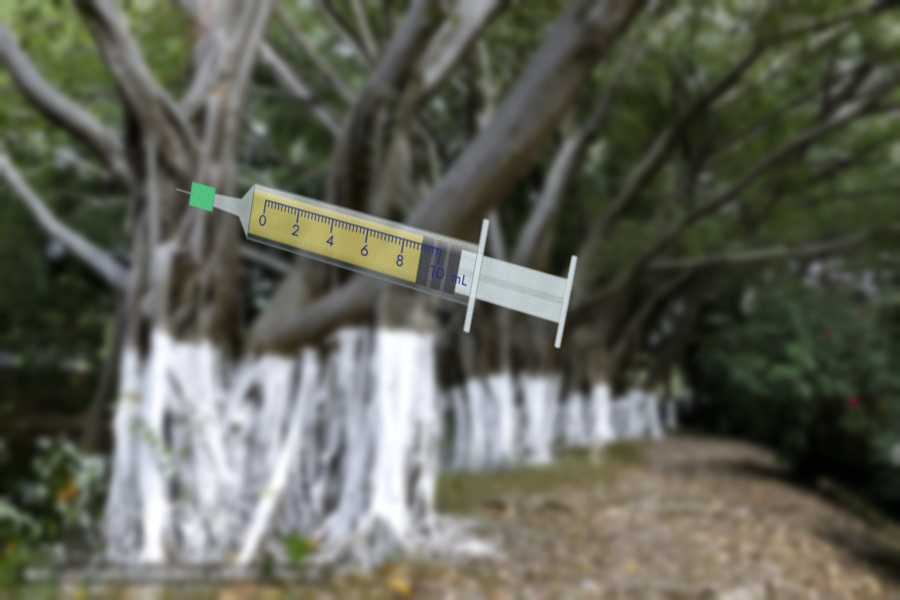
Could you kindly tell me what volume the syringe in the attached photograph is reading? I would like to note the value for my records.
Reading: 9 mL
